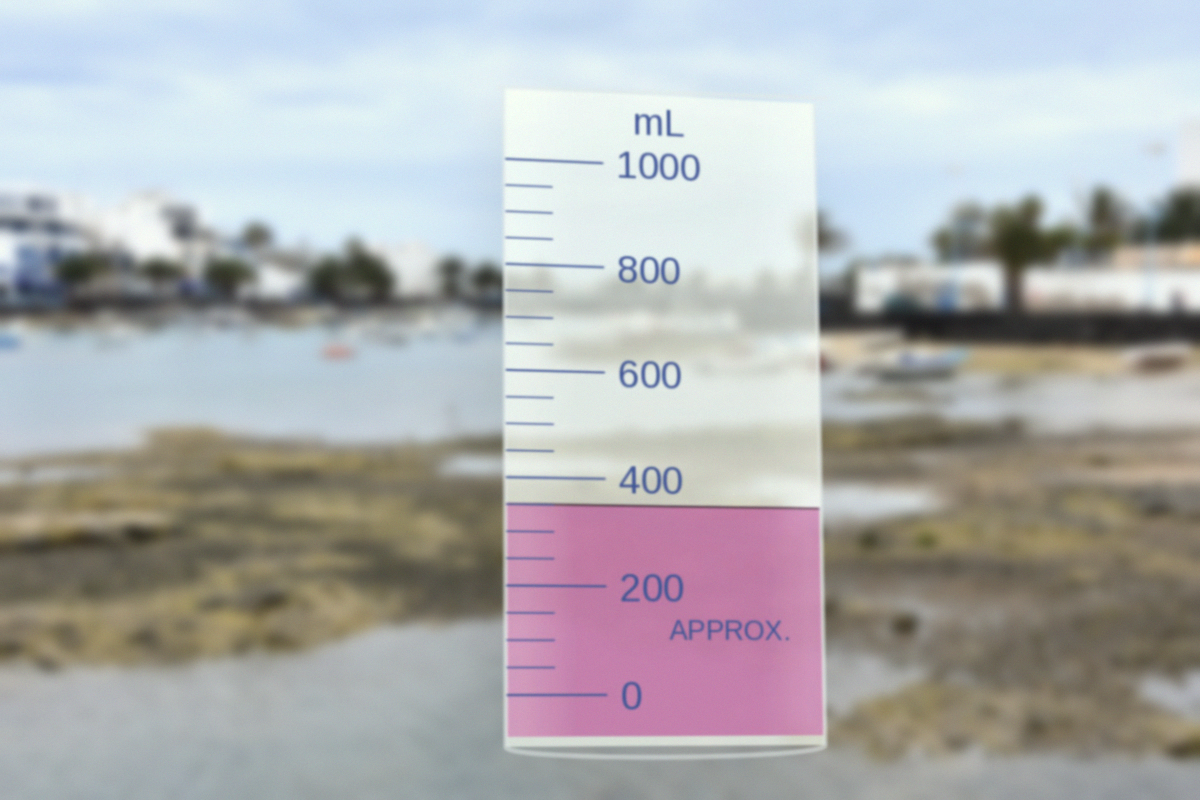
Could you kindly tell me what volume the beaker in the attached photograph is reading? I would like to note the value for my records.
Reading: 350 mL
